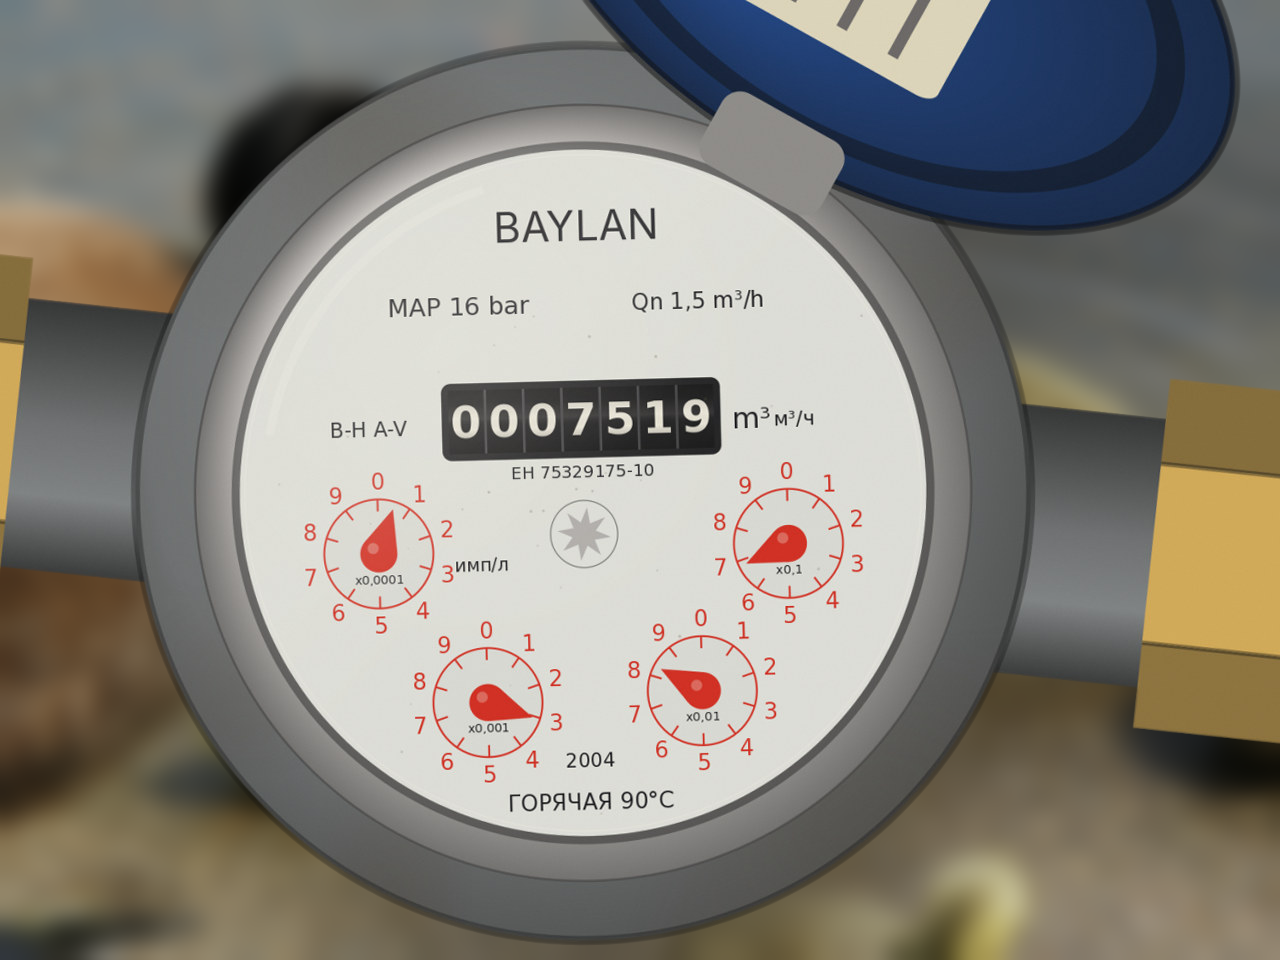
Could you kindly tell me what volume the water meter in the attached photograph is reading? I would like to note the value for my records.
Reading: 7519.6830 m³
